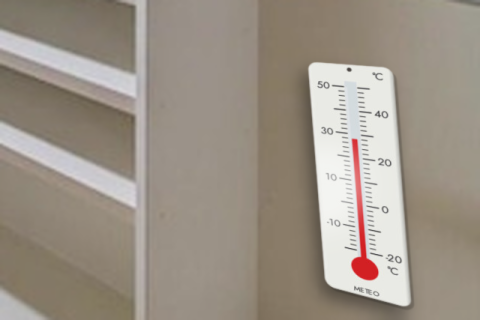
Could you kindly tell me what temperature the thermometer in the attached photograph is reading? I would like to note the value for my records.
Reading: 28 °C
